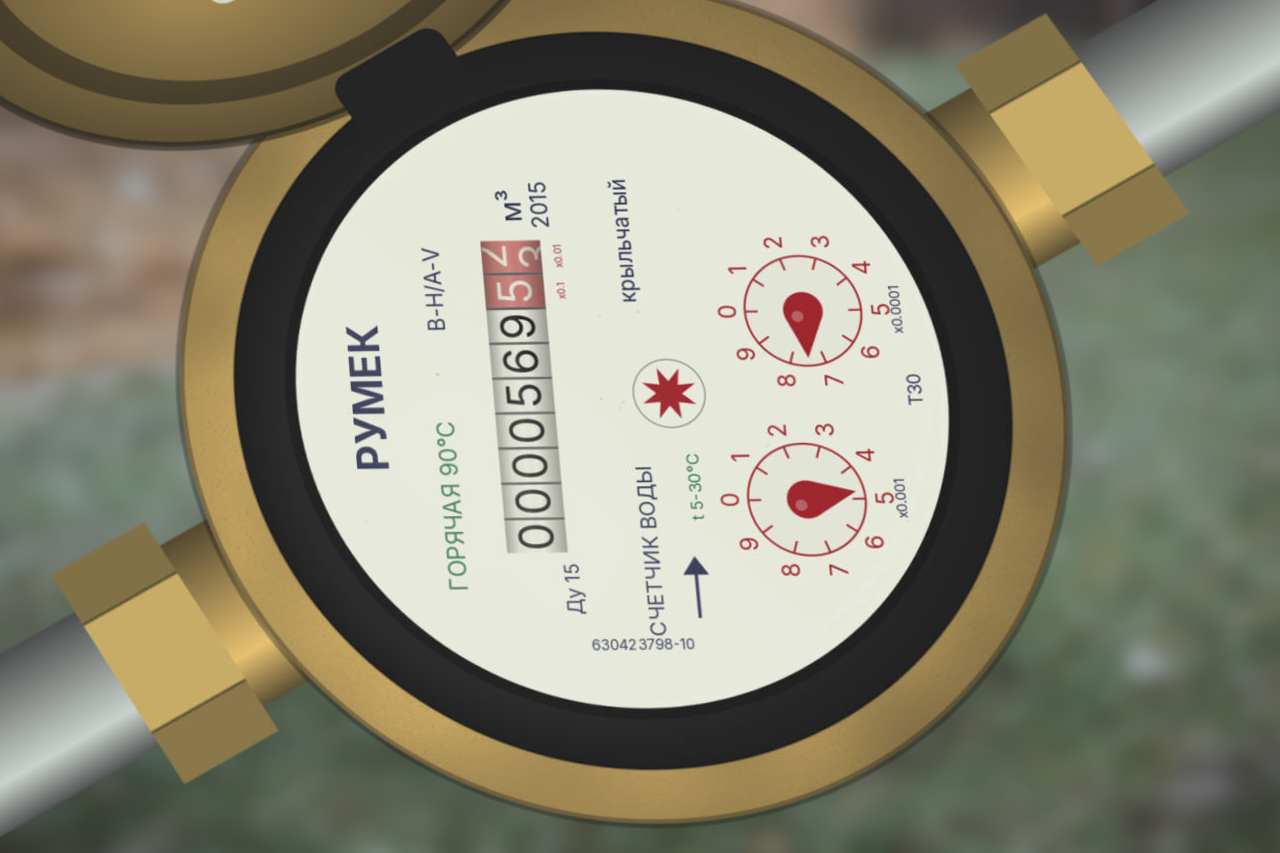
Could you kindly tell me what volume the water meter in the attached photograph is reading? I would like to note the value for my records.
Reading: 569.5247 m³
